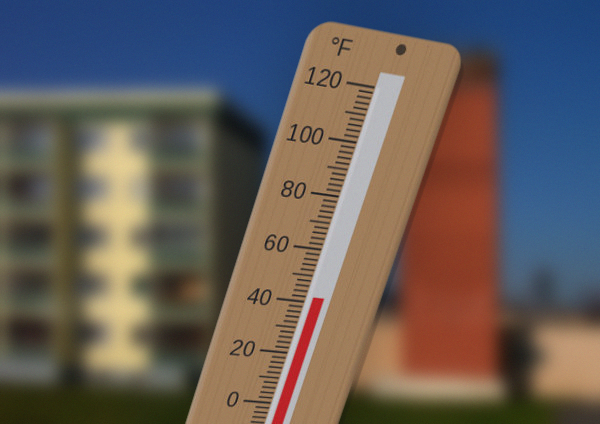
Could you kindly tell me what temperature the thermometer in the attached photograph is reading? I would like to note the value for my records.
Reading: 42 °F
